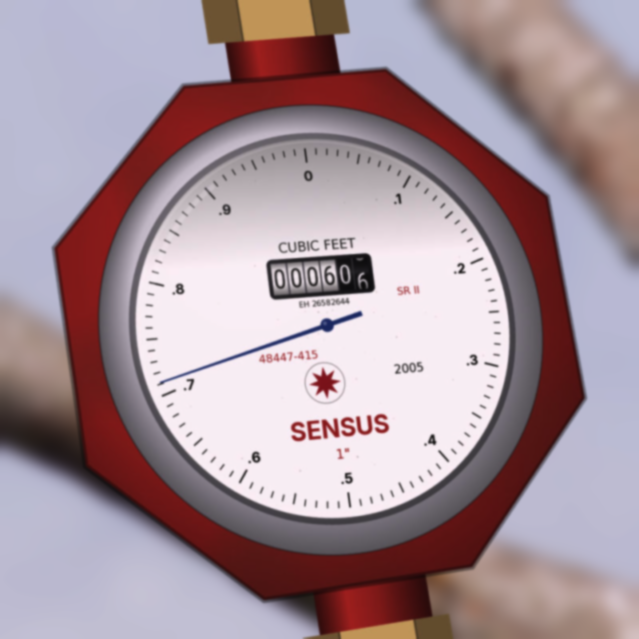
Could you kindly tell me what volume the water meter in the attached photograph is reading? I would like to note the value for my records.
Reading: 605.71 ft³
